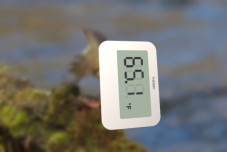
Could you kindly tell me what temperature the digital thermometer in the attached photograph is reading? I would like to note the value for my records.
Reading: 65.1 °F
